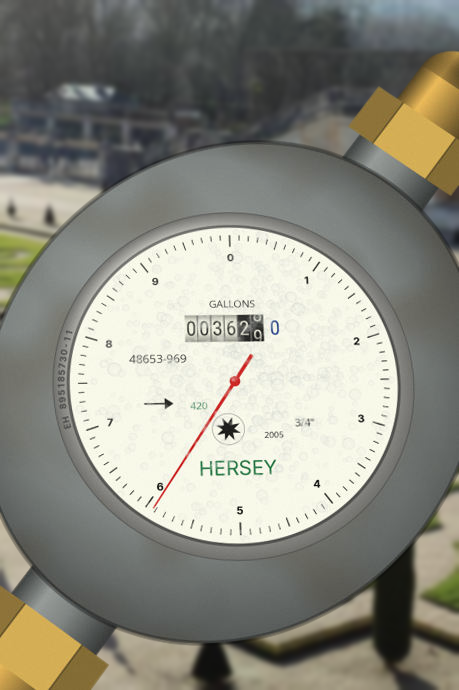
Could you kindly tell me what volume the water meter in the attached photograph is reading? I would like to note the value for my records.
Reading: 36285.9 gal
